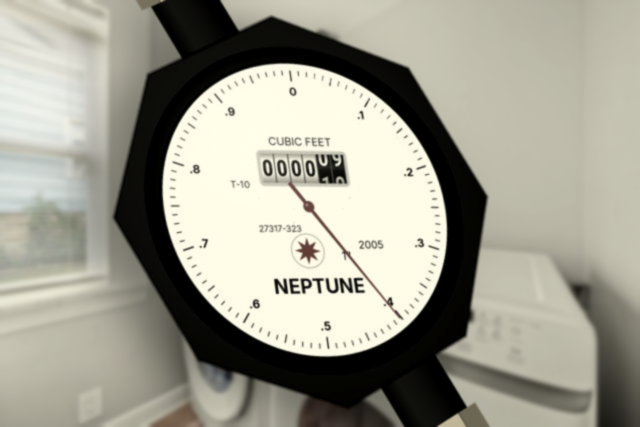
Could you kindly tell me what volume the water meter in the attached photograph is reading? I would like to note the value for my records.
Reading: 9.40 ft³
